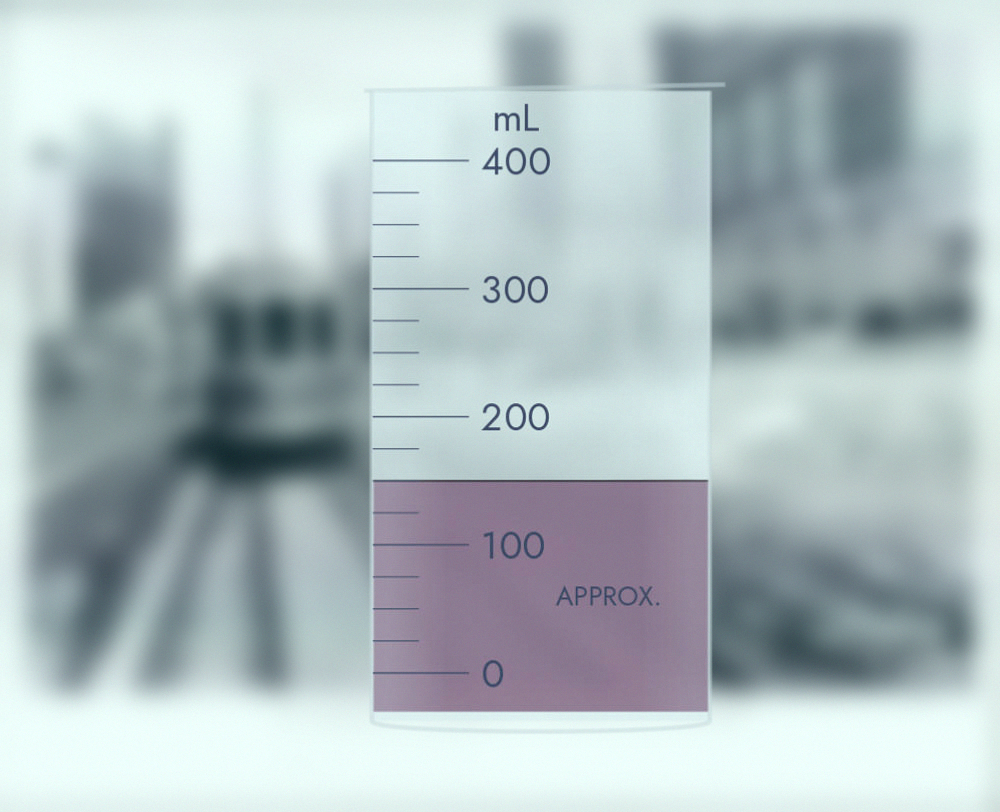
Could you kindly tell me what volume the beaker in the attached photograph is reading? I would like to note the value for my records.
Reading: 150 mL
